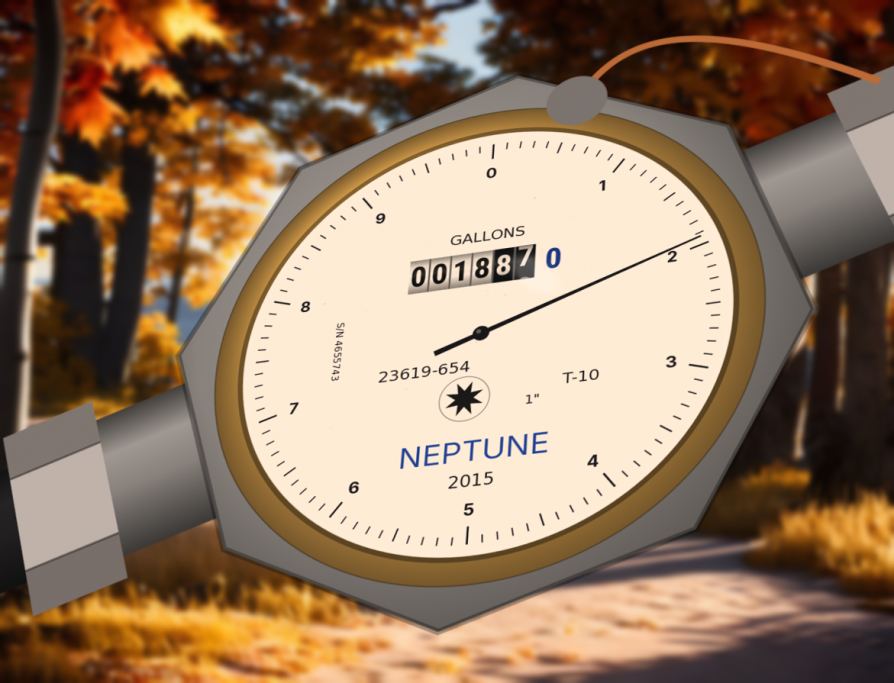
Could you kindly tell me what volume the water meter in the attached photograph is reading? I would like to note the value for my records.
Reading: 18871.9 gal
